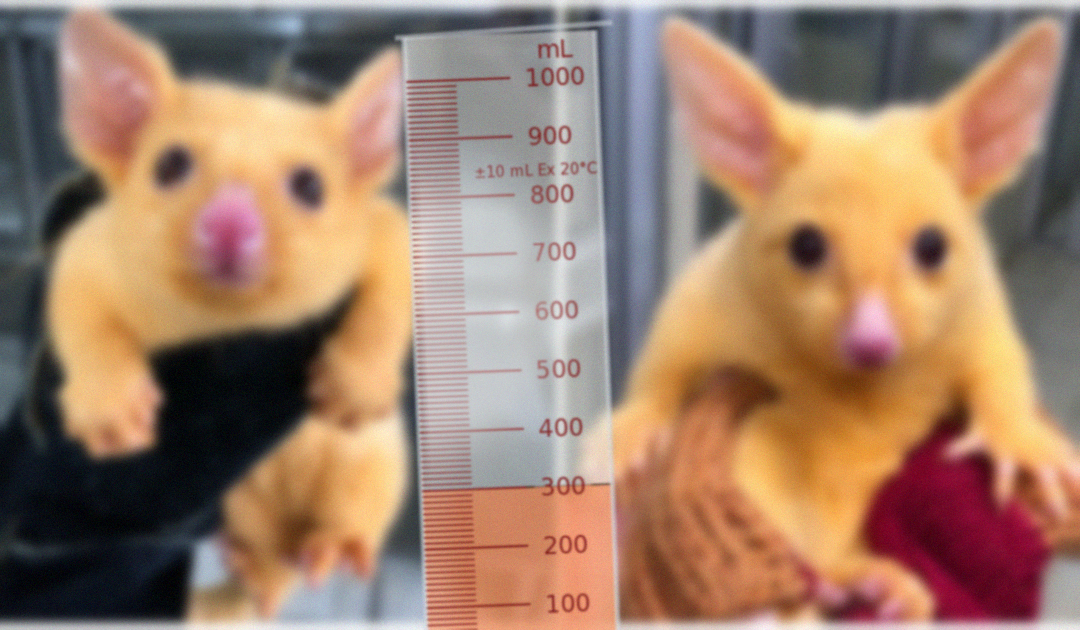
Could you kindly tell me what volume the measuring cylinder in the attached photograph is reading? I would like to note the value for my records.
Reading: 300 mL
